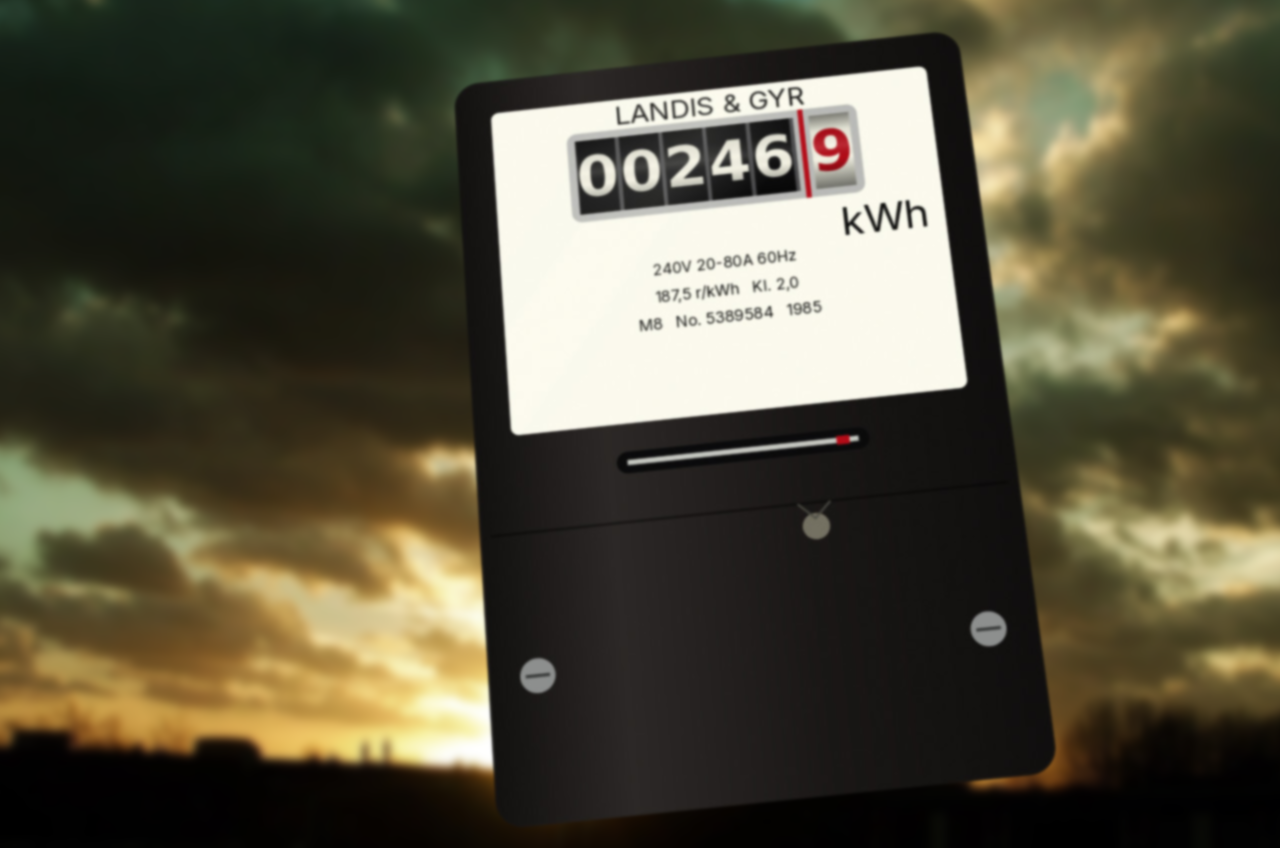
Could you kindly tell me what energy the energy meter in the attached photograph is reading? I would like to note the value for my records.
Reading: 246.9 kWh
